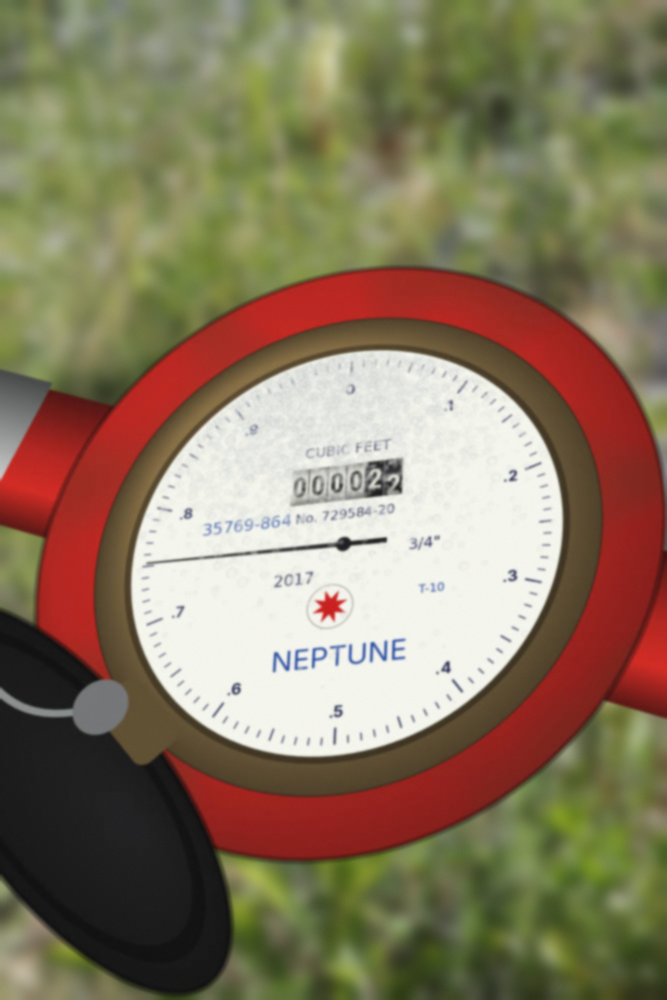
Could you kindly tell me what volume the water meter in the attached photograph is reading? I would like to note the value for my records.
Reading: 21.75 ft³
